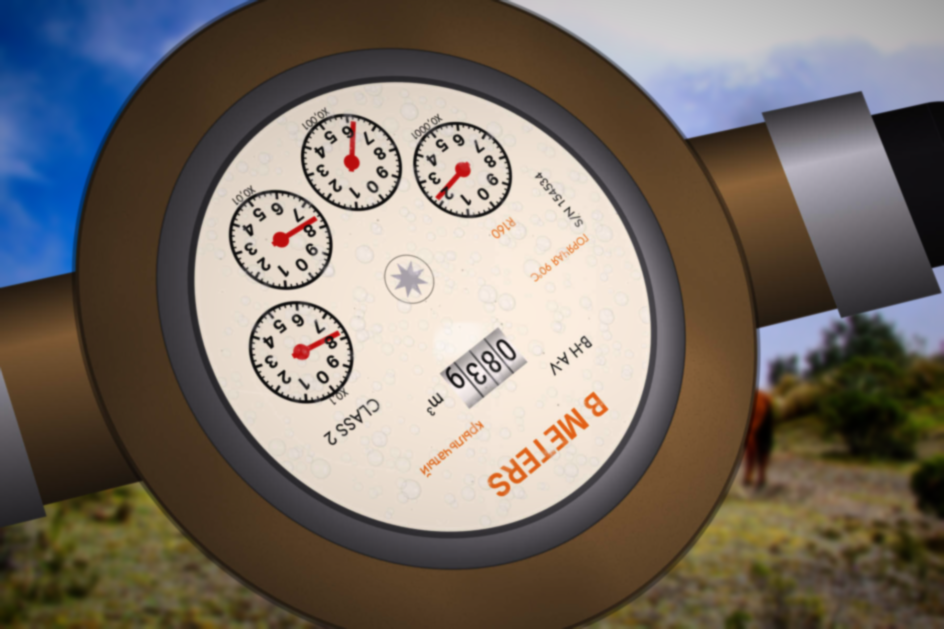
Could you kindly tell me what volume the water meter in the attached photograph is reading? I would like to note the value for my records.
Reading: 838.7762 m³
